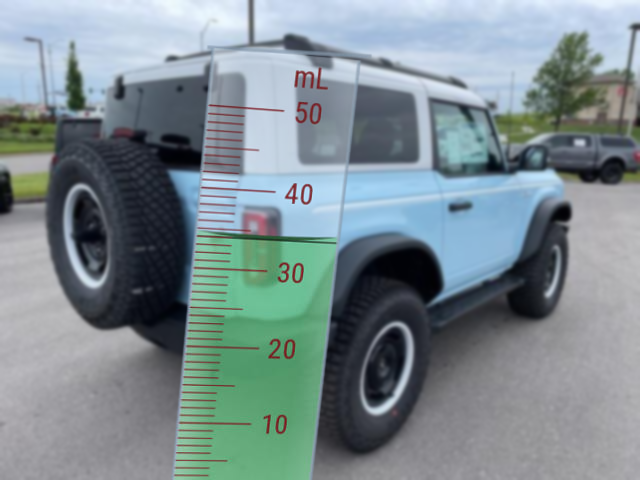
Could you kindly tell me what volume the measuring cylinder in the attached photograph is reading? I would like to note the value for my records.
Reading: 34 mL
